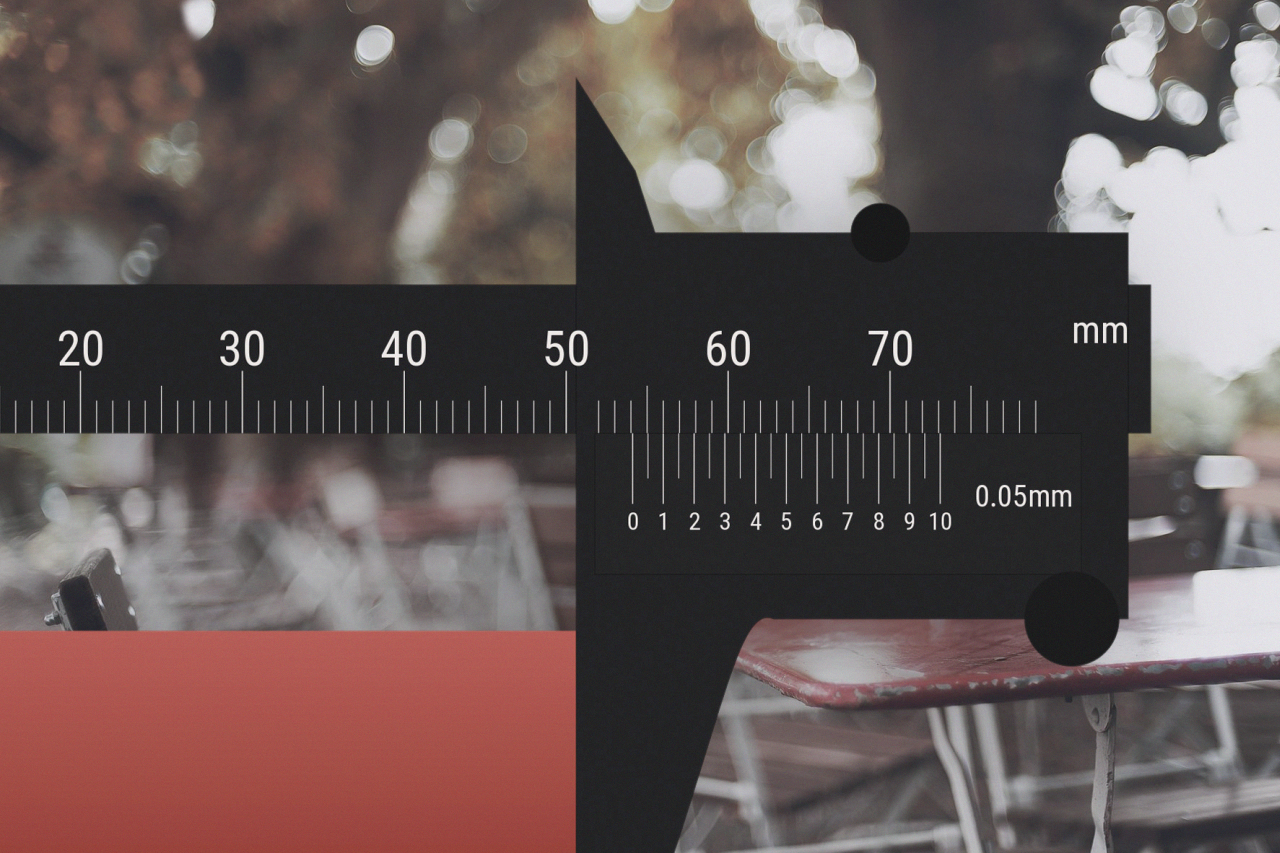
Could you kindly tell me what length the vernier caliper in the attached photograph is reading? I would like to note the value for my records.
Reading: 54.1 mm
